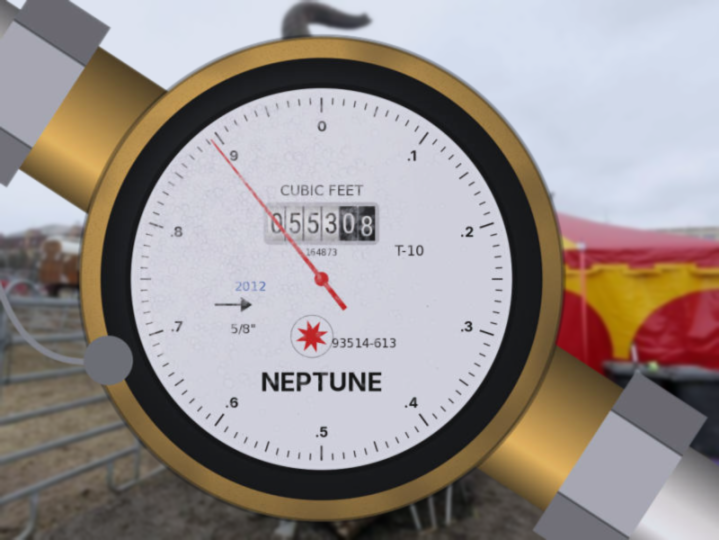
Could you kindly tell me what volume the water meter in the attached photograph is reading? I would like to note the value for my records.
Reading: 55307.89 ft³
